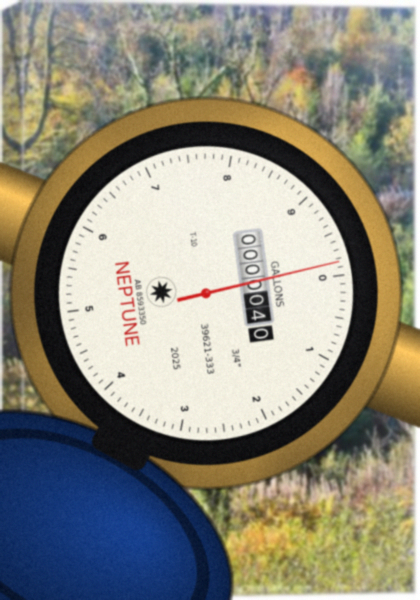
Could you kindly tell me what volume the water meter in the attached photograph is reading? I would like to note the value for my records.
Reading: 39.8 gal
